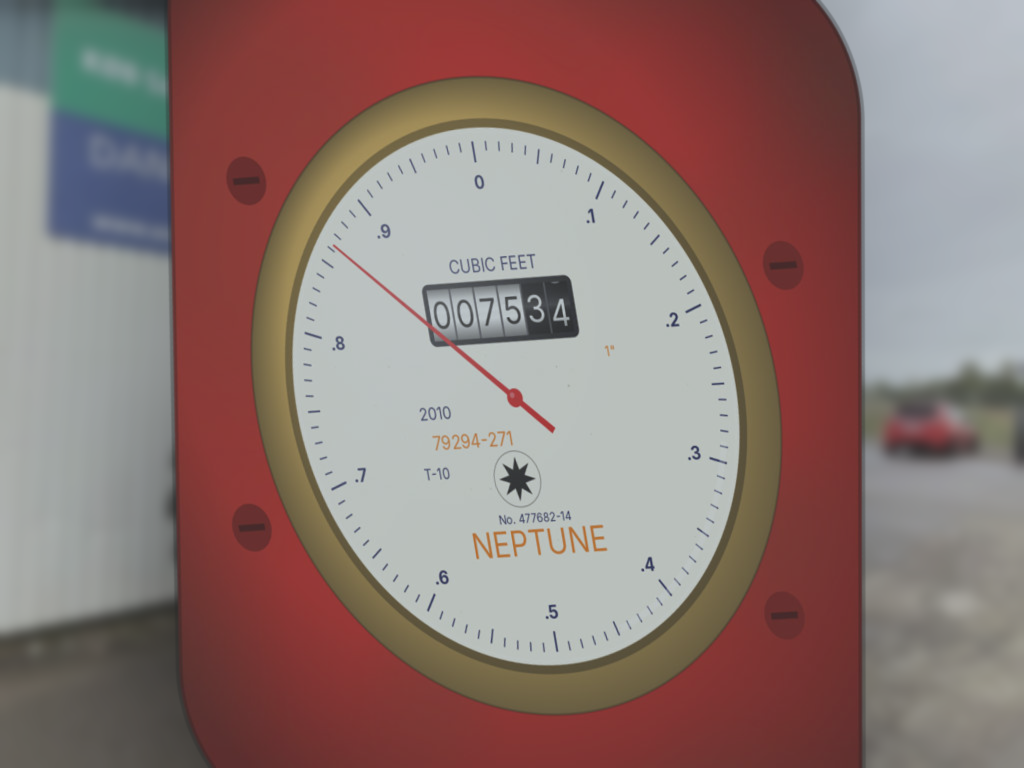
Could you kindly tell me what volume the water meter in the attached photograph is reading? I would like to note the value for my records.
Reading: 7533.86 ft³
